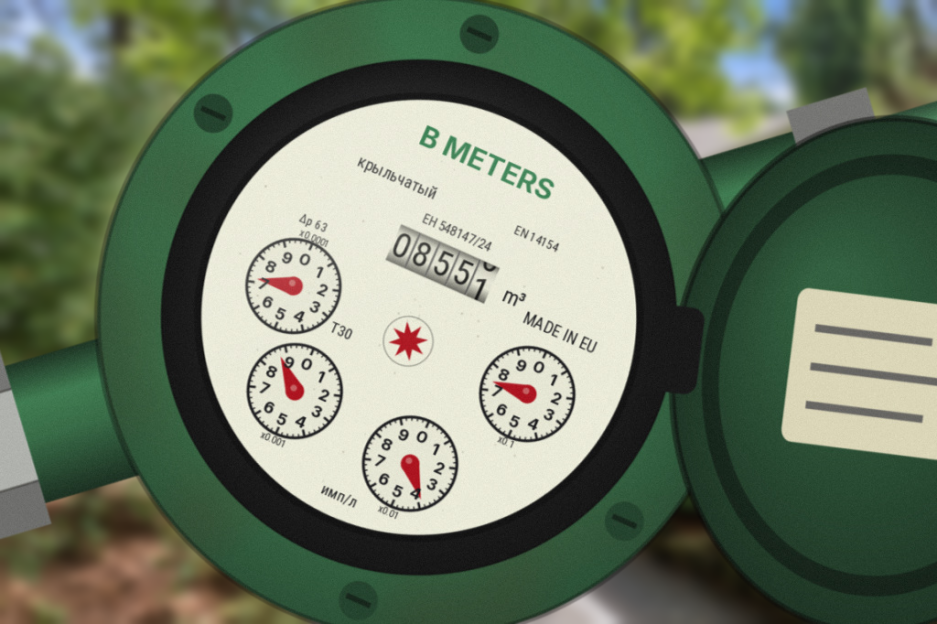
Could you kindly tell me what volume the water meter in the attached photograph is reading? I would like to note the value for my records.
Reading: 8550.7387 m³
